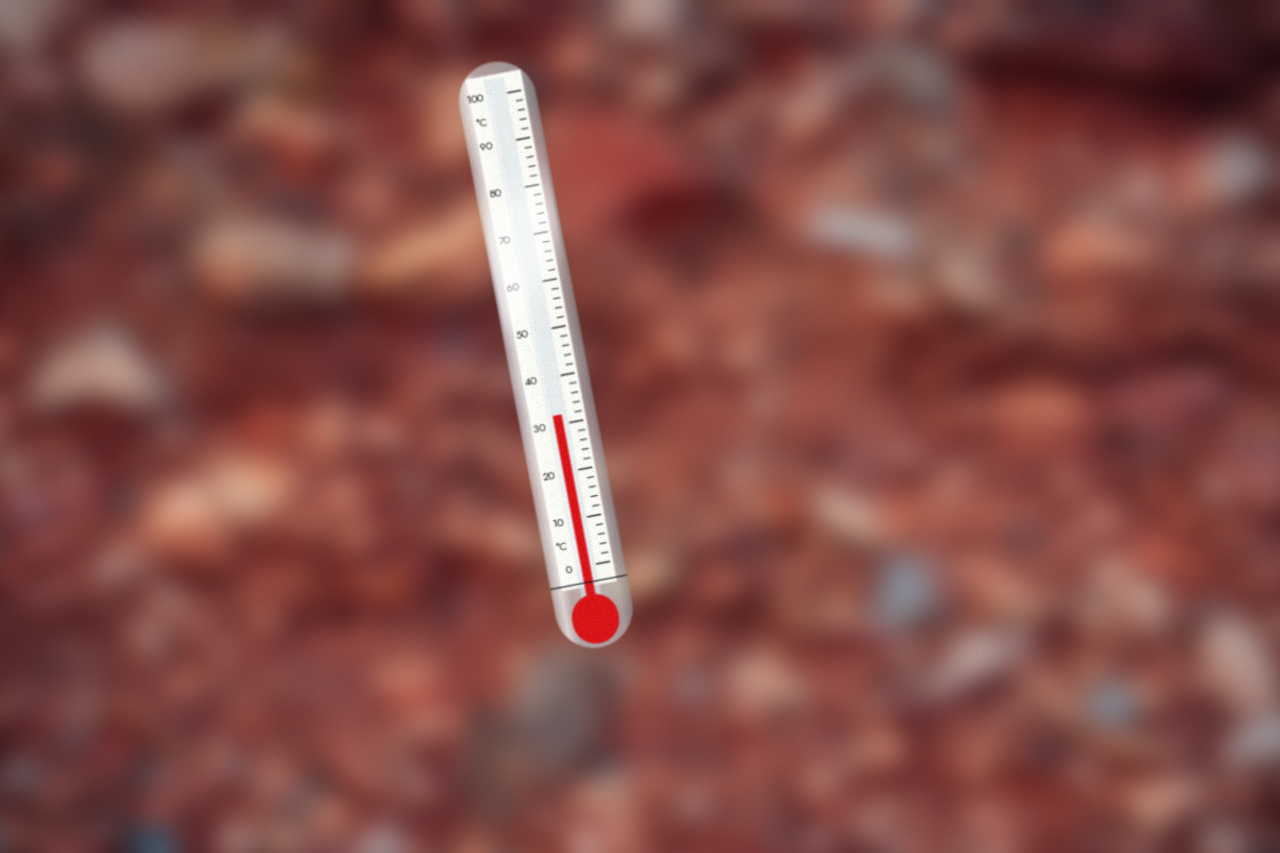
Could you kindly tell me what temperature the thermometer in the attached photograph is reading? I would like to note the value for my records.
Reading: 32 °C
